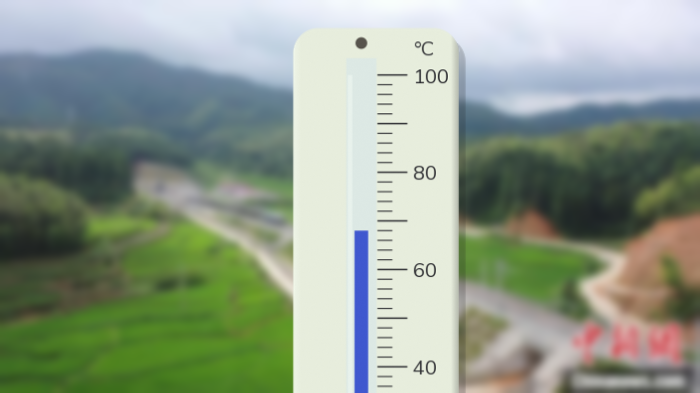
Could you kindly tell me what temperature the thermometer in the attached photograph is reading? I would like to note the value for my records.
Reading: 68 °C
